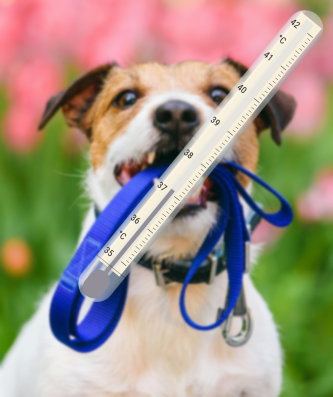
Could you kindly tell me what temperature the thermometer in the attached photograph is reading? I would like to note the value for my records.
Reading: 37.1 °C
